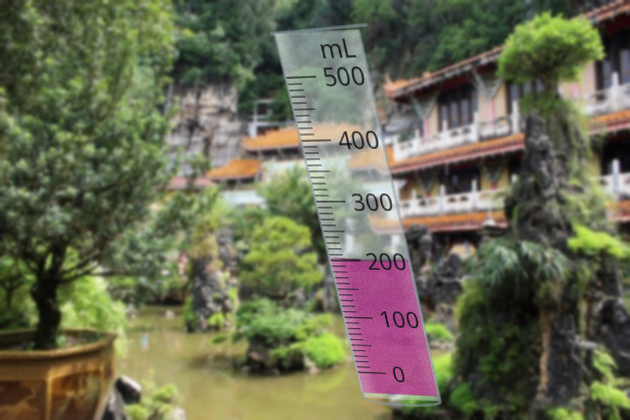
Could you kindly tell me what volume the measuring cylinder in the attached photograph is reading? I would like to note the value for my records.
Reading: 200 mL
